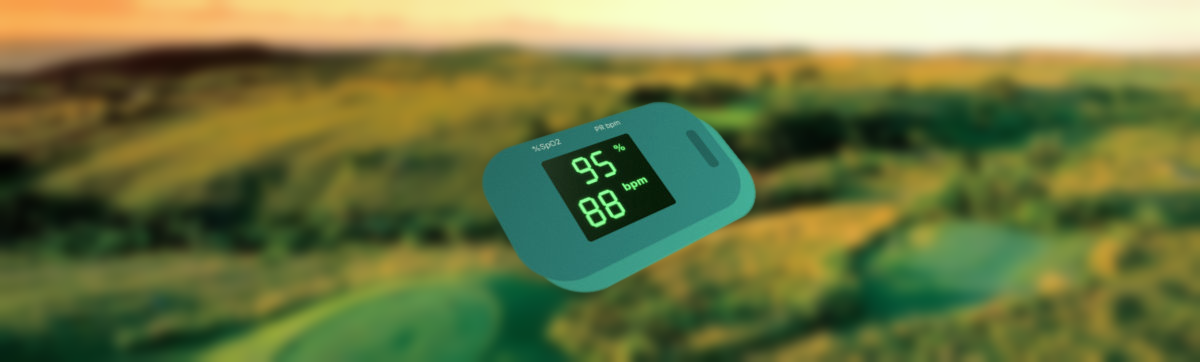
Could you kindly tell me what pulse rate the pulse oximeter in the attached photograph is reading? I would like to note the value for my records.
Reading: 88 bpm
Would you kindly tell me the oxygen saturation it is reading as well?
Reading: 95 %
